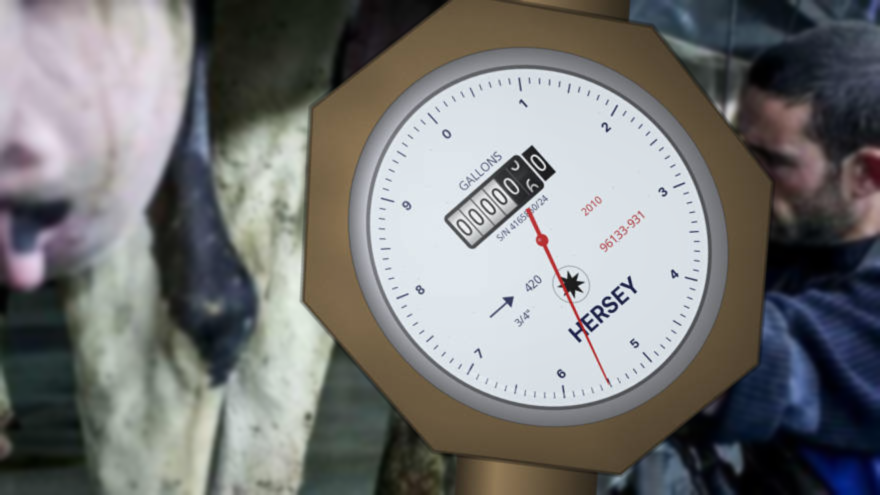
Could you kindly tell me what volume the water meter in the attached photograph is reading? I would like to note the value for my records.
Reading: 55.5 gal
